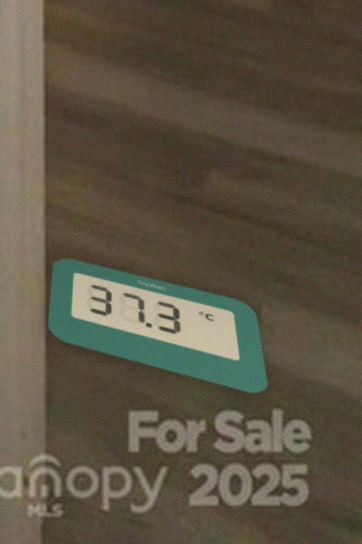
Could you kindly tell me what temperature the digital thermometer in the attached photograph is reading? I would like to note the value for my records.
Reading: 37.3 °C
